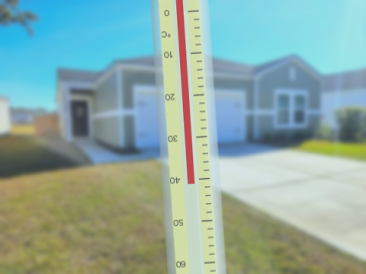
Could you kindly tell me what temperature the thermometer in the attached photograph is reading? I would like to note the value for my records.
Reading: 41 °C
